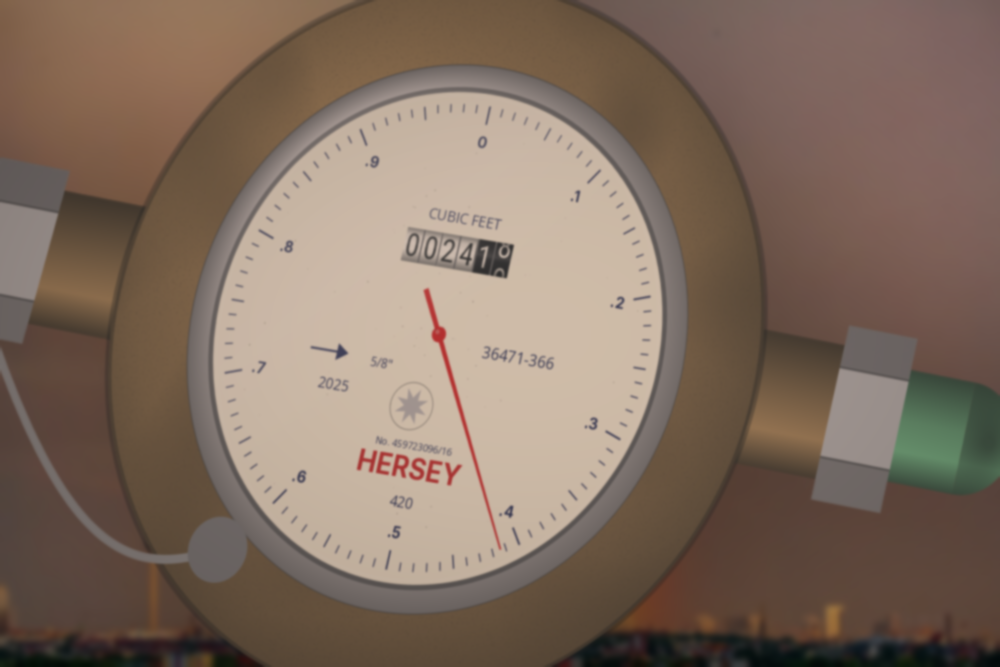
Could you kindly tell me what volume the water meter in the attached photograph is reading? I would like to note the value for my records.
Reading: 2418.41 ft³
